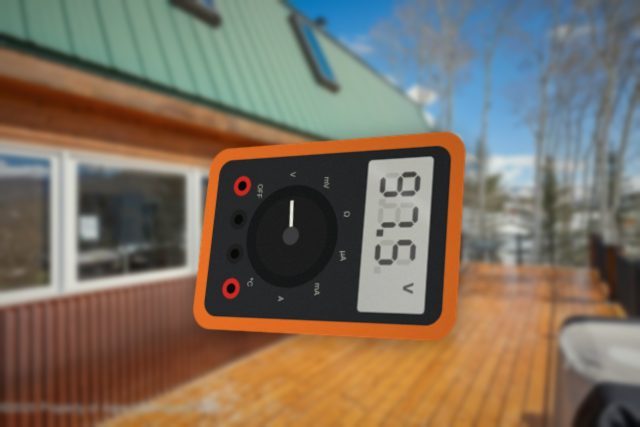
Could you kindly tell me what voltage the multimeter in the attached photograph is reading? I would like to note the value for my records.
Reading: 97.5 V
